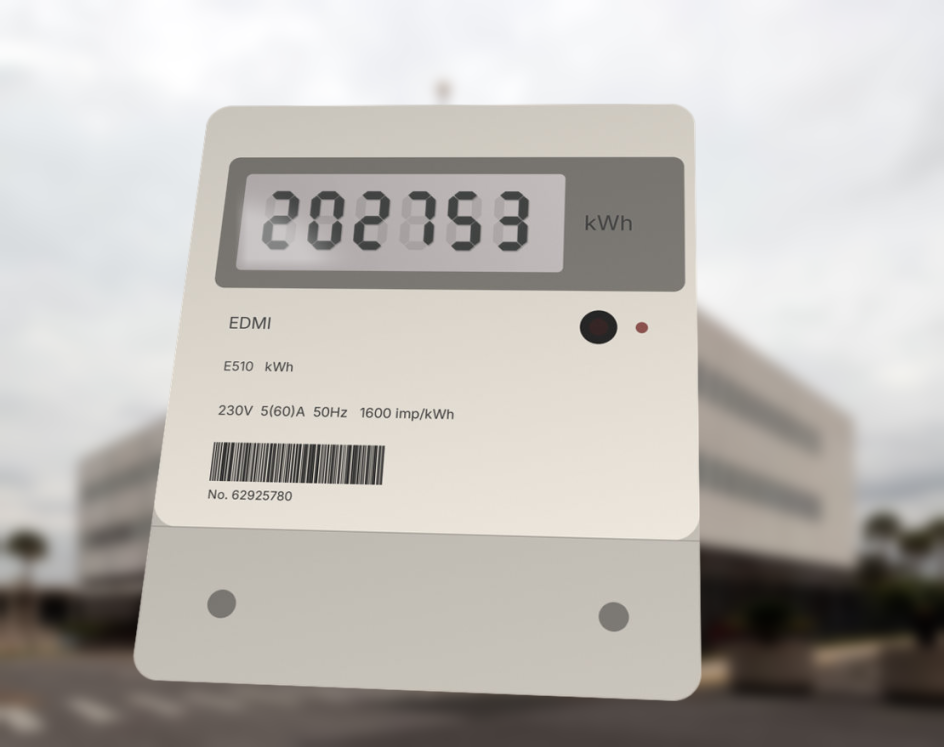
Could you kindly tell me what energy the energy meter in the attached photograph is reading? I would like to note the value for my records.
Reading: 202753 kWh
